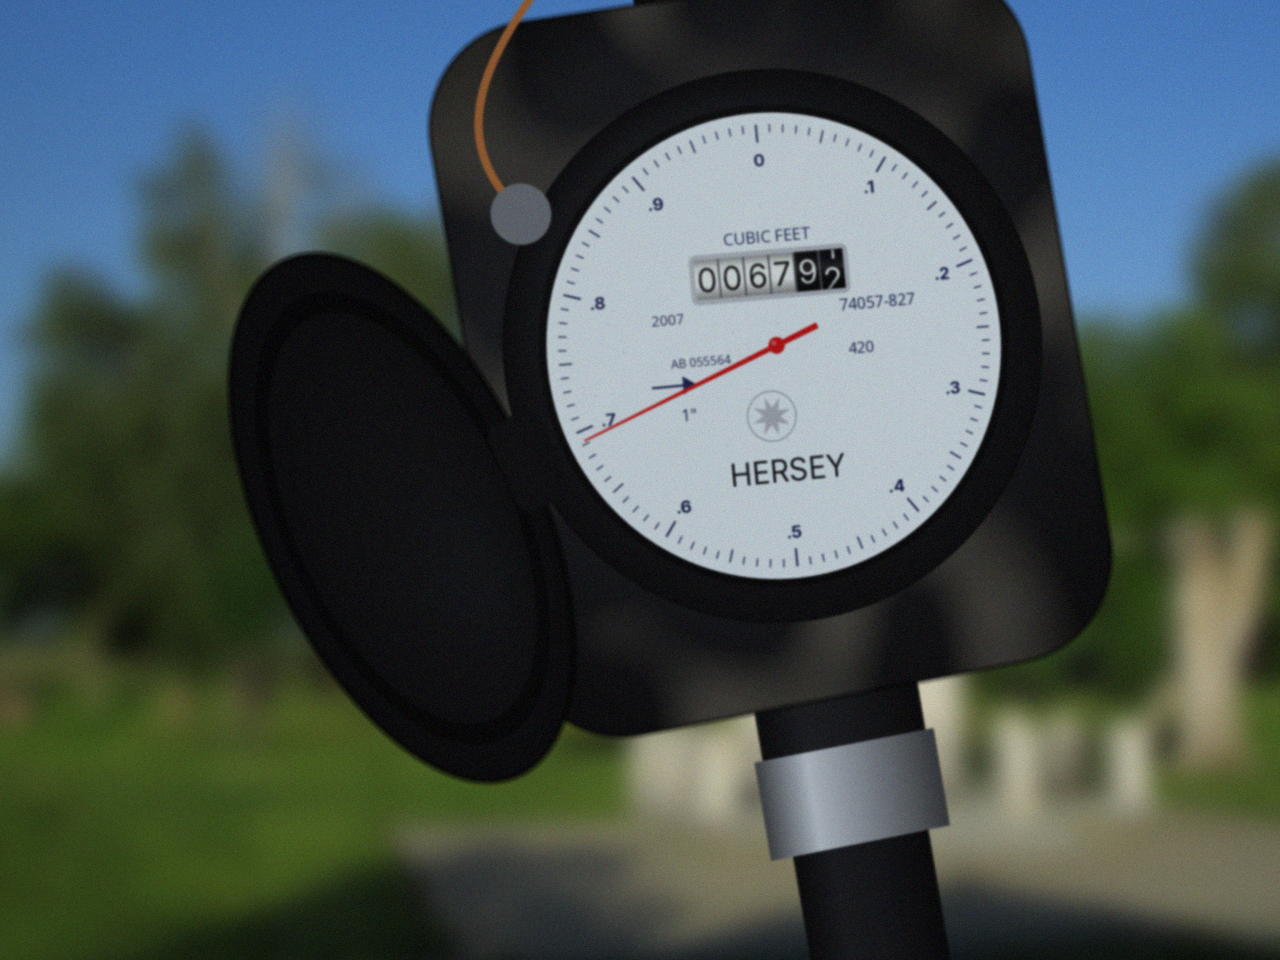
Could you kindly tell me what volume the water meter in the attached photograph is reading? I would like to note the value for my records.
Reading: 6791.69 ft³
